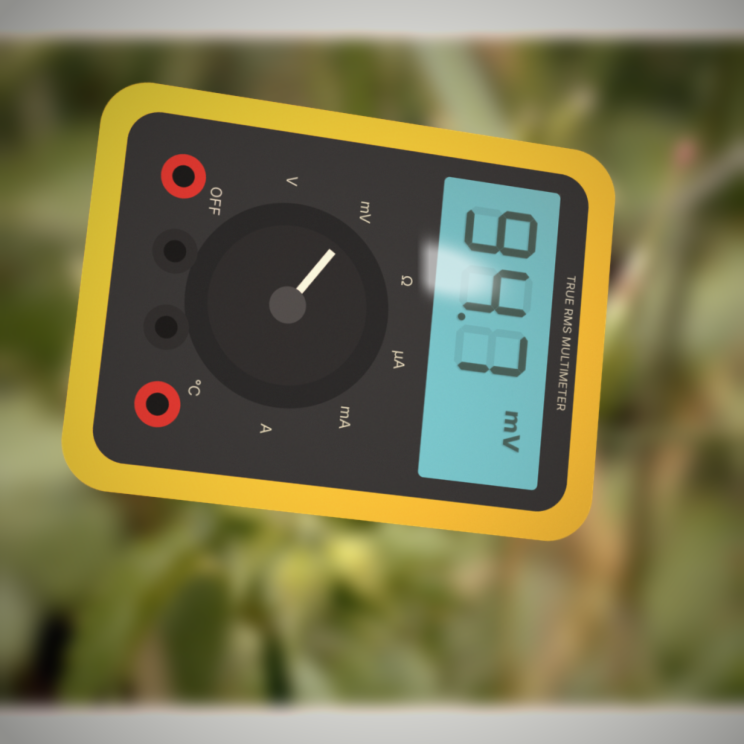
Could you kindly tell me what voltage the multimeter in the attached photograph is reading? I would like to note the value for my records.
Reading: 94.7 mV
